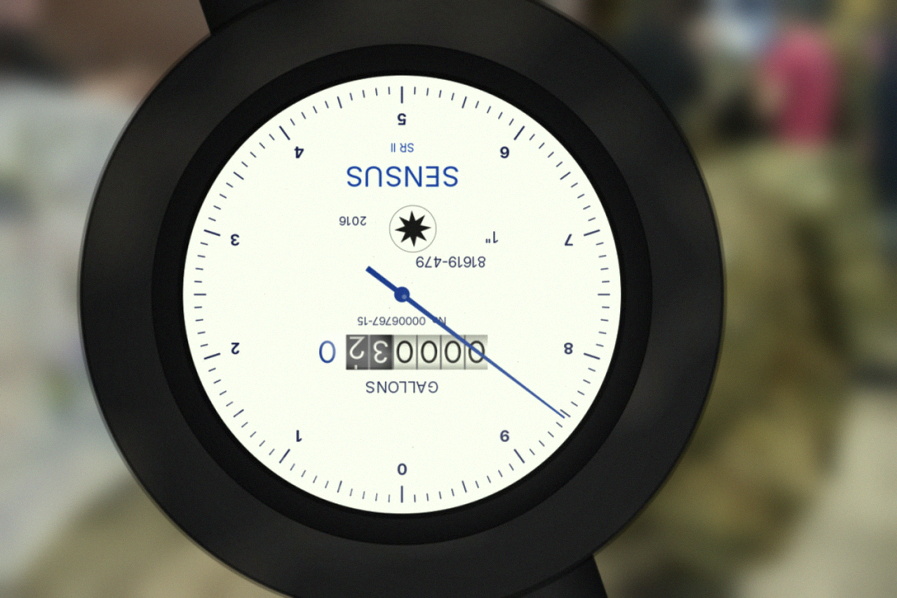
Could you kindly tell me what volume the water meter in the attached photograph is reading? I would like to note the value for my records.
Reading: 318.5 gal
